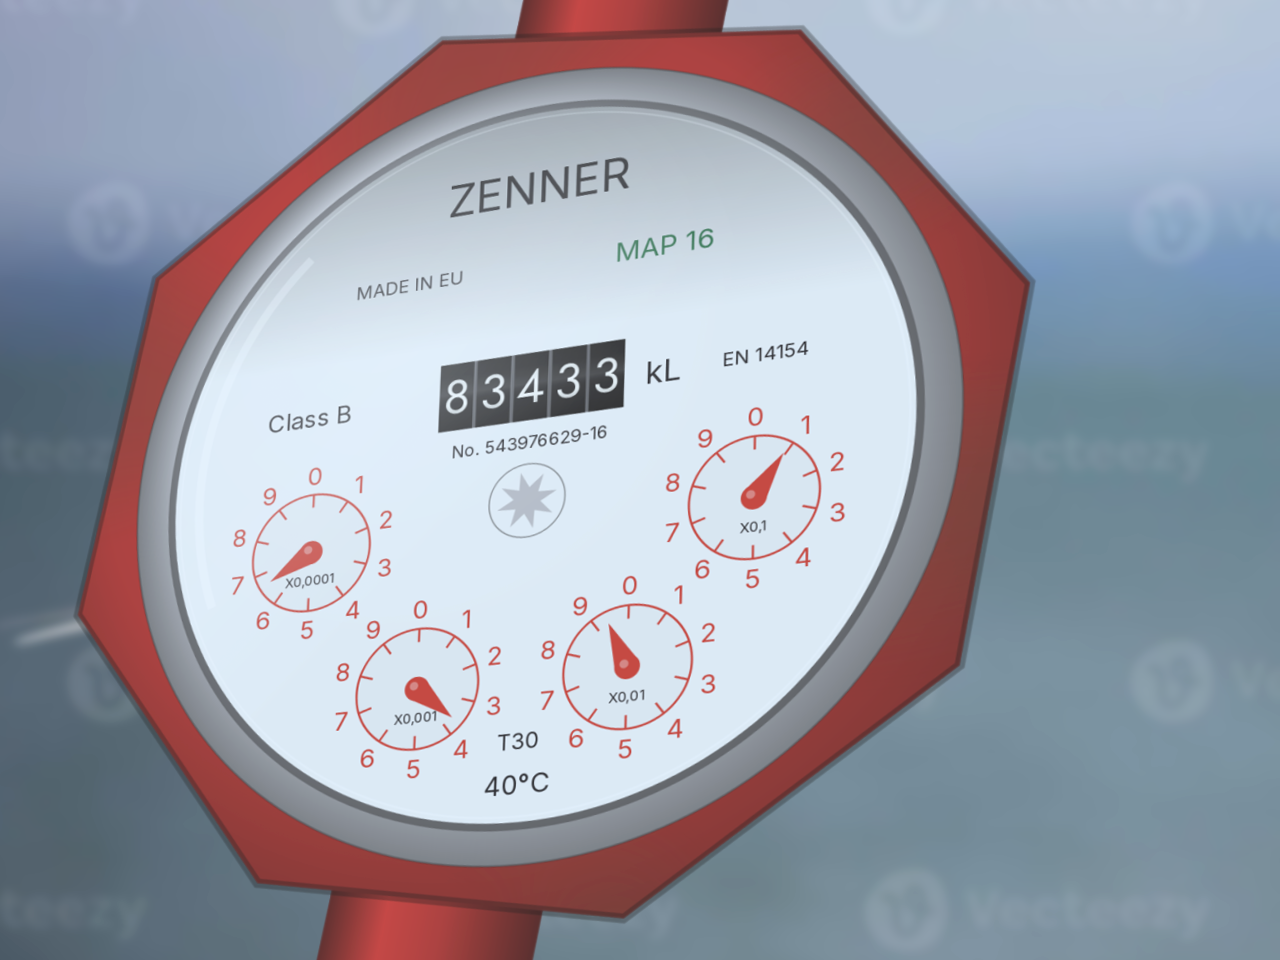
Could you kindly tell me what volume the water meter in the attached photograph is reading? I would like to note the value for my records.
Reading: 83433.0936 kL
